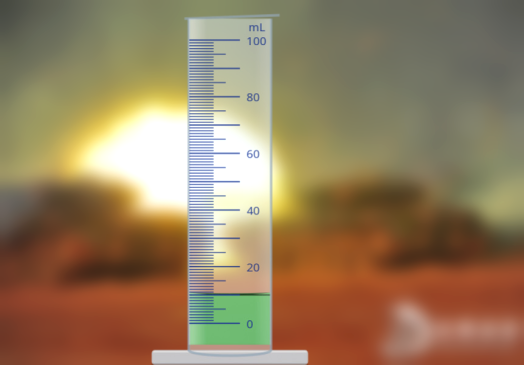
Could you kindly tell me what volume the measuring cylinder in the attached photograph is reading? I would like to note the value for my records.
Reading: 10 mL
